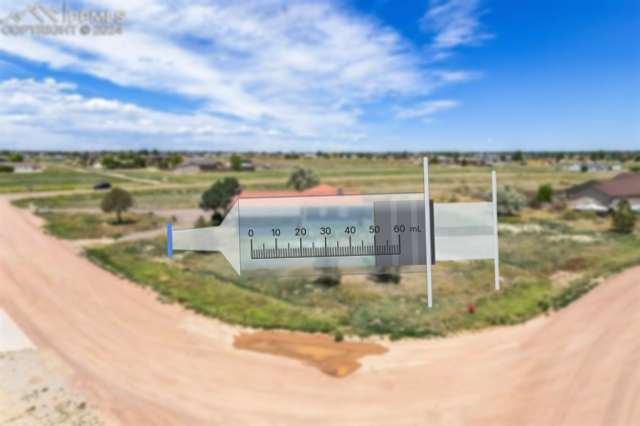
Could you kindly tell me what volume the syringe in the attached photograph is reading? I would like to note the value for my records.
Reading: 50 mL
